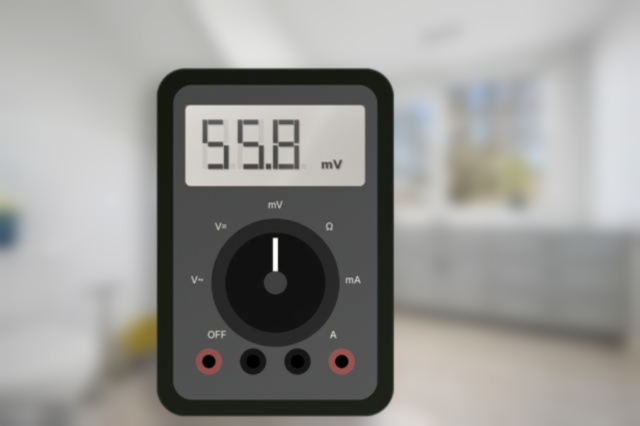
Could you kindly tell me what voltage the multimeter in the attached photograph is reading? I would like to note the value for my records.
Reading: 55.8 mV
